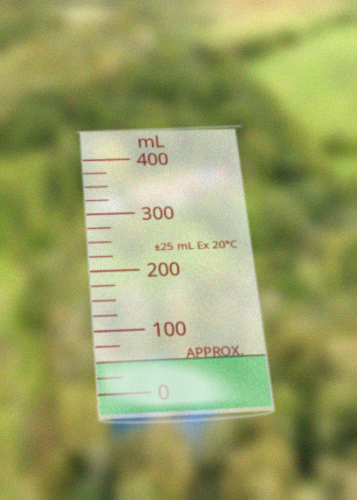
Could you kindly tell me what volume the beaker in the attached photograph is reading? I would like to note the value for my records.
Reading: 50 mL
